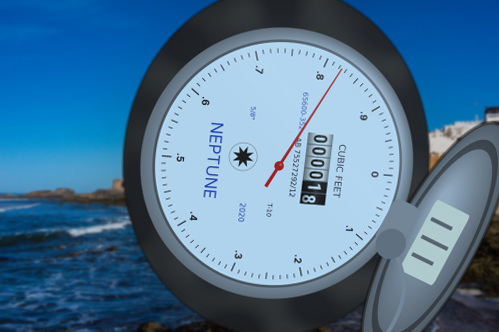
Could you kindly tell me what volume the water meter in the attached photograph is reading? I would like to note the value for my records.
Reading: 17.82 ft³
